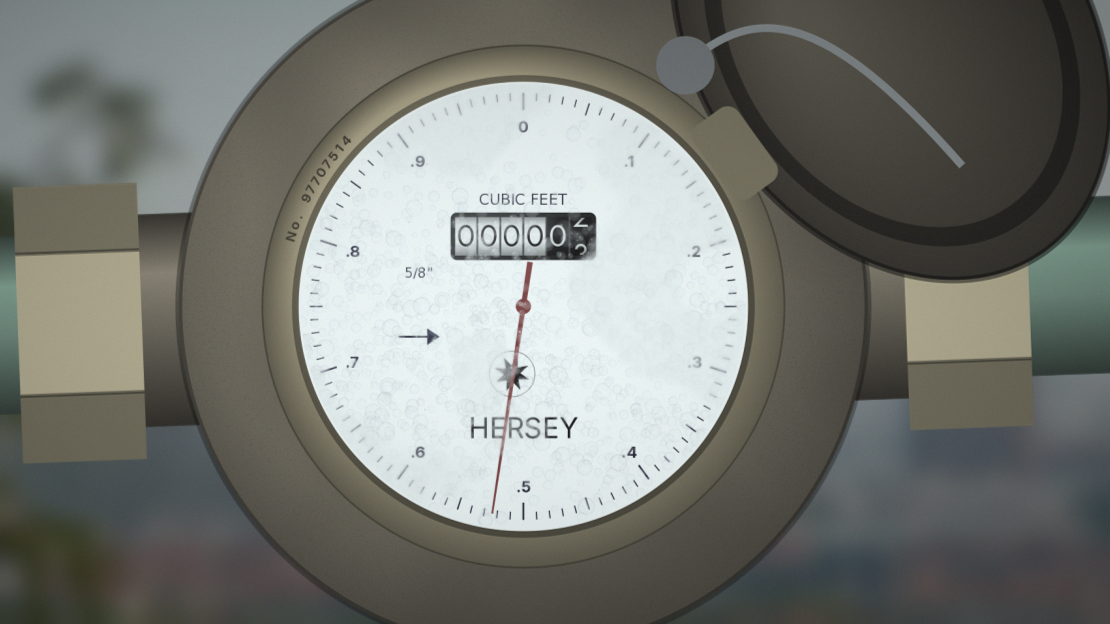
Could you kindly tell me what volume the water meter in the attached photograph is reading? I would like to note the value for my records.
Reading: 2.52 ft³
